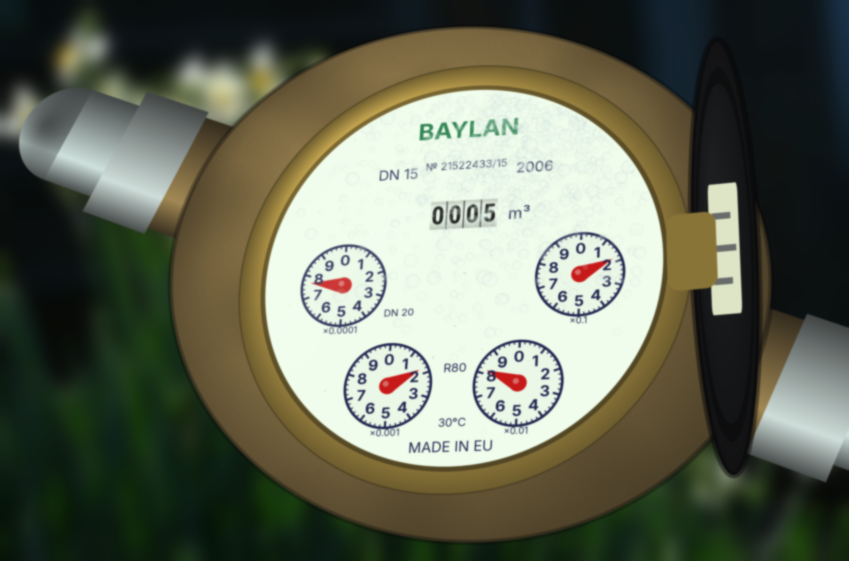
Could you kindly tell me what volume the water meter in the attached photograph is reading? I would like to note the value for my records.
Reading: 5.1817 m³
